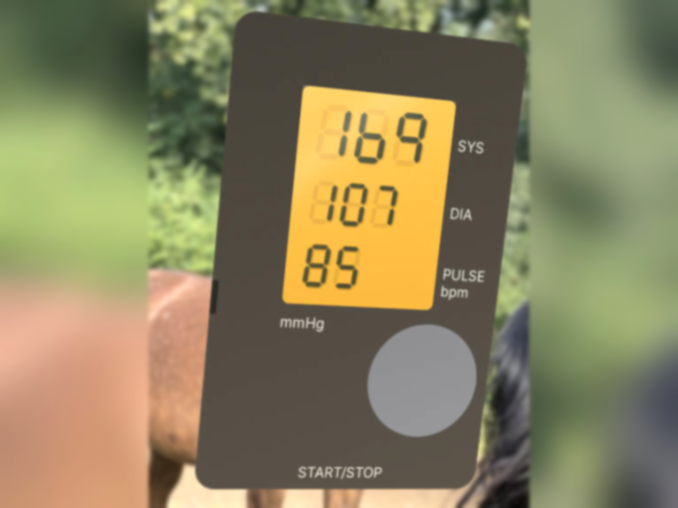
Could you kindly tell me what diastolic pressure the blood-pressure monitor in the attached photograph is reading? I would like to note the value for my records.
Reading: 107 mmHg
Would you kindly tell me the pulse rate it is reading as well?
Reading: 85 bpm
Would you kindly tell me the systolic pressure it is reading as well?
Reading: 169 mmHg
